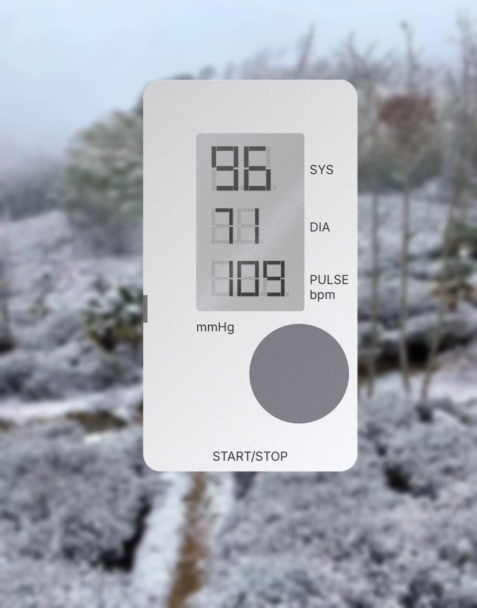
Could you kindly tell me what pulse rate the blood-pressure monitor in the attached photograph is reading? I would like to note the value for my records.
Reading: 109 bpm
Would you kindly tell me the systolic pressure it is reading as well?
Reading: 96 mmHg
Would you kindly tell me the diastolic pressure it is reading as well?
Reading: 71 mmHg
